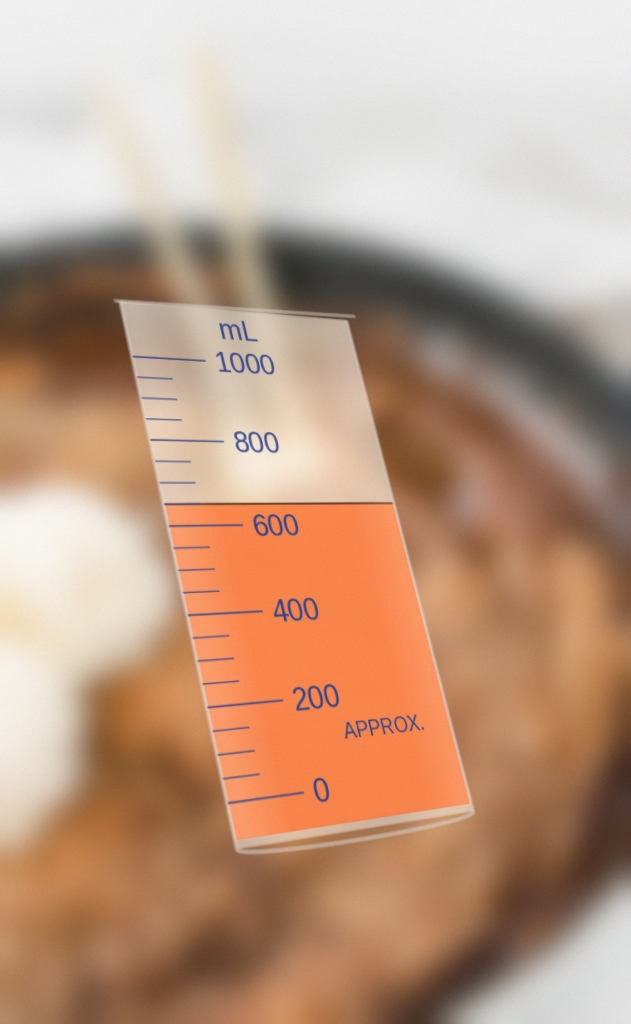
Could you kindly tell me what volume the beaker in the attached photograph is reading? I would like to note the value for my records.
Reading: 650 mL
